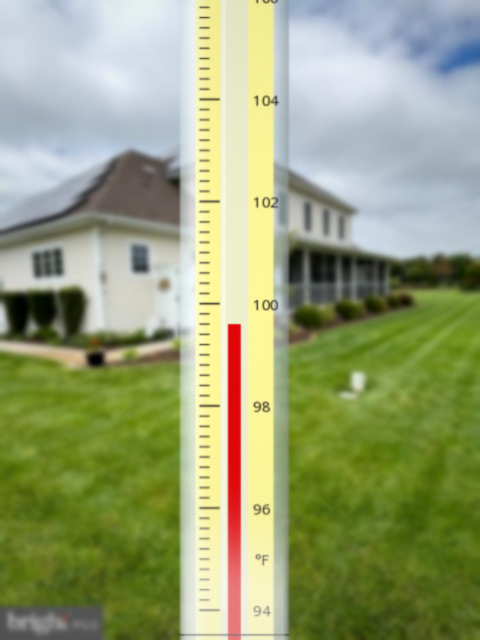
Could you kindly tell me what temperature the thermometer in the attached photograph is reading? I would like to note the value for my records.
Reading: 99.6 °F
